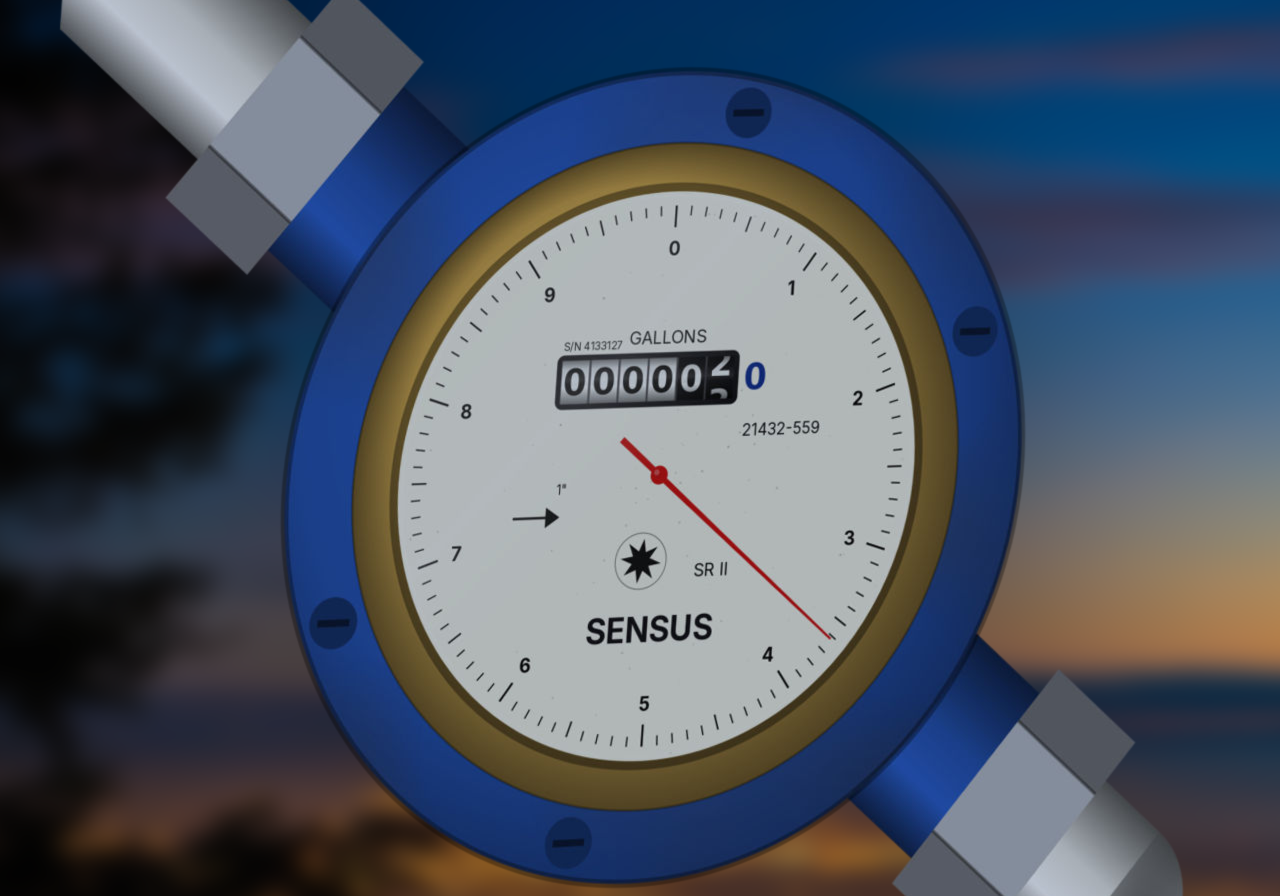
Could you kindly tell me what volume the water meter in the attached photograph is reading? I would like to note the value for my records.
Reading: 23.6 gal
